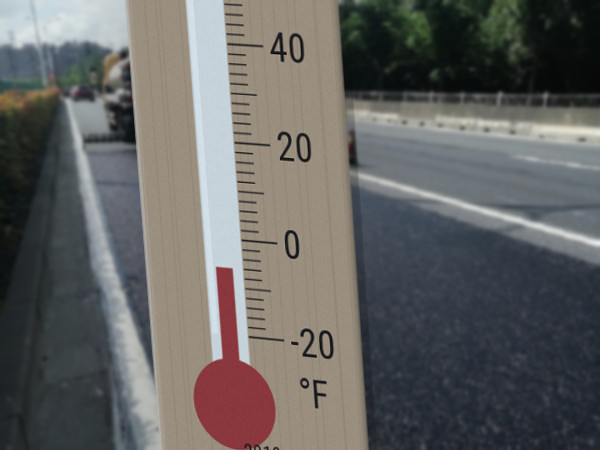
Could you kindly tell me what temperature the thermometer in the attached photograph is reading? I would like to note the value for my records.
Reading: -6 °F
